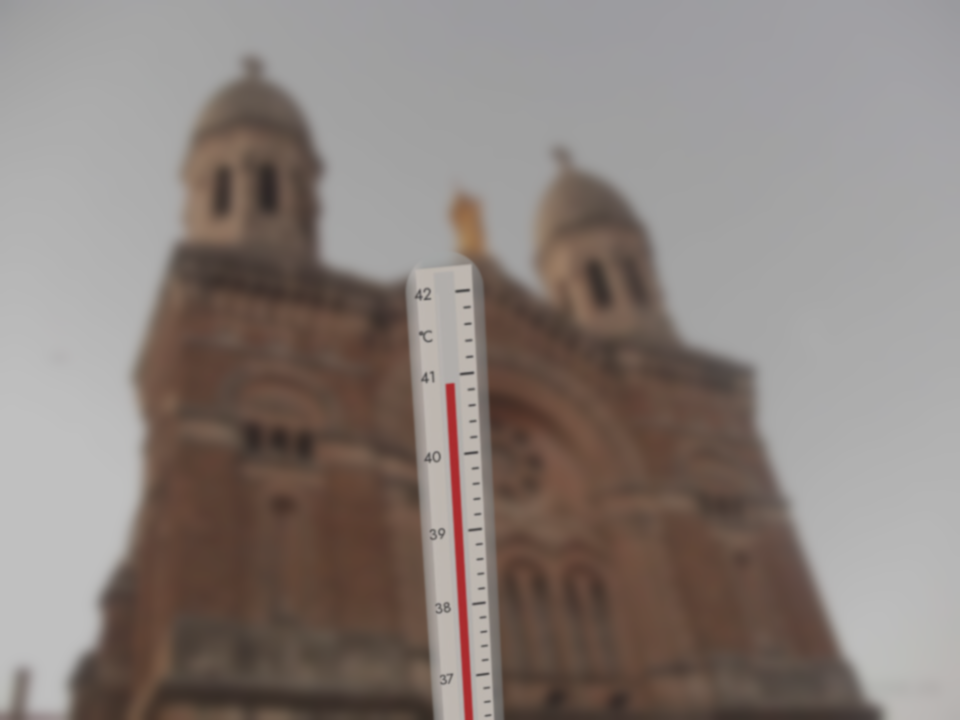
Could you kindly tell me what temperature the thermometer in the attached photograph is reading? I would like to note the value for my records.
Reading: 40.9 °C
